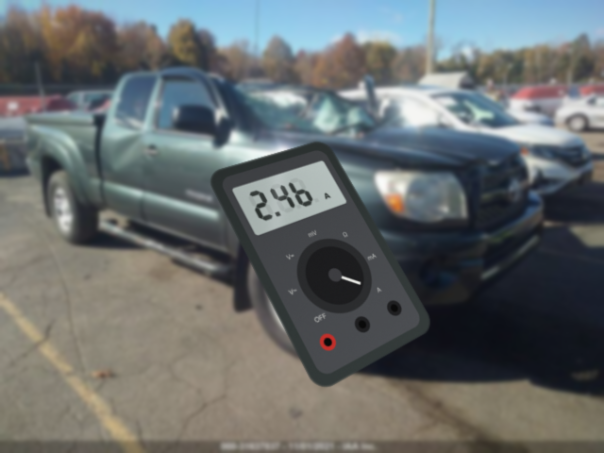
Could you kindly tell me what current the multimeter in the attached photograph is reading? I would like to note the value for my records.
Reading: 2.46 A
